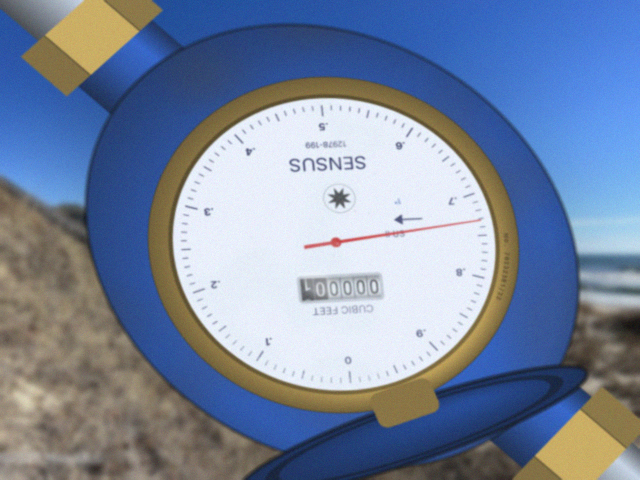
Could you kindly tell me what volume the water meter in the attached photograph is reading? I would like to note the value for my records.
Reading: 0.73 ft³
